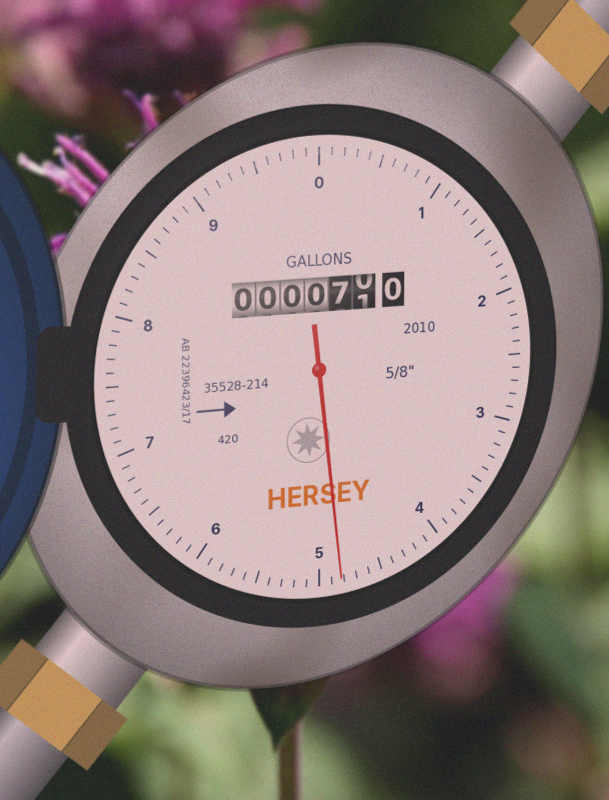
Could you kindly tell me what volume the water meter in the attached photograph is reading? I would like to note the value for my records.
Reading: 704.8 gal
